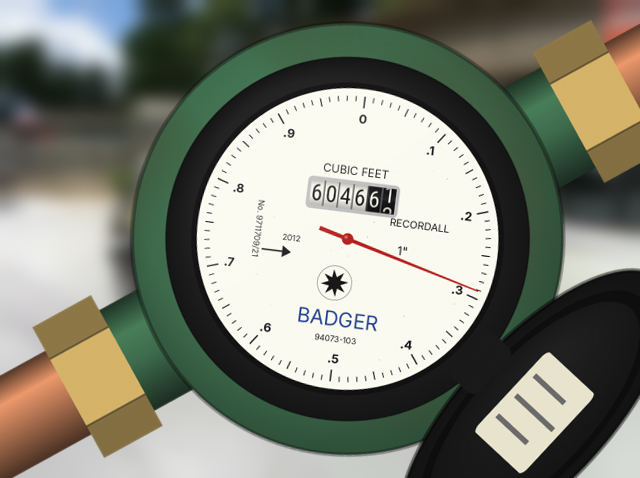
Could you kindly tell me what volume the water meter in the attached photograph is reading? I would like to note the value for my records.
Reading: 604661.29 ft³
